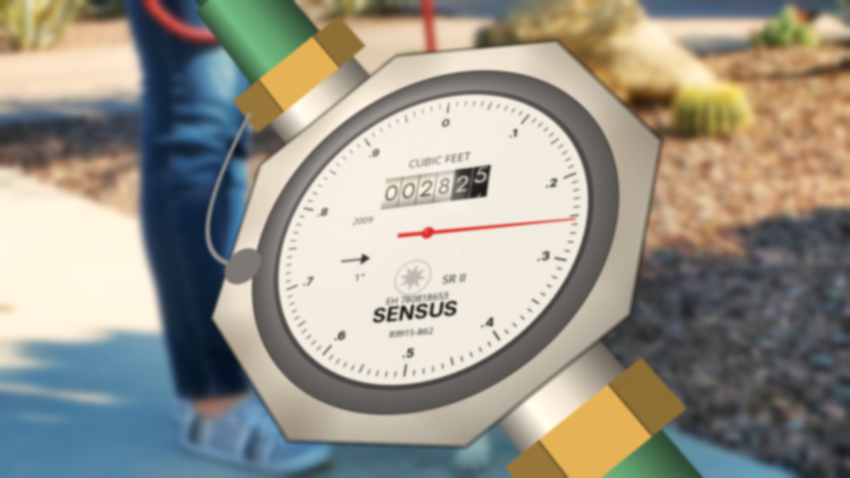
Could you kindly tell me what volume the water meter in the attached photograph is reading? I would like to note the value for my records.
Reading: 2825.25 ft³
